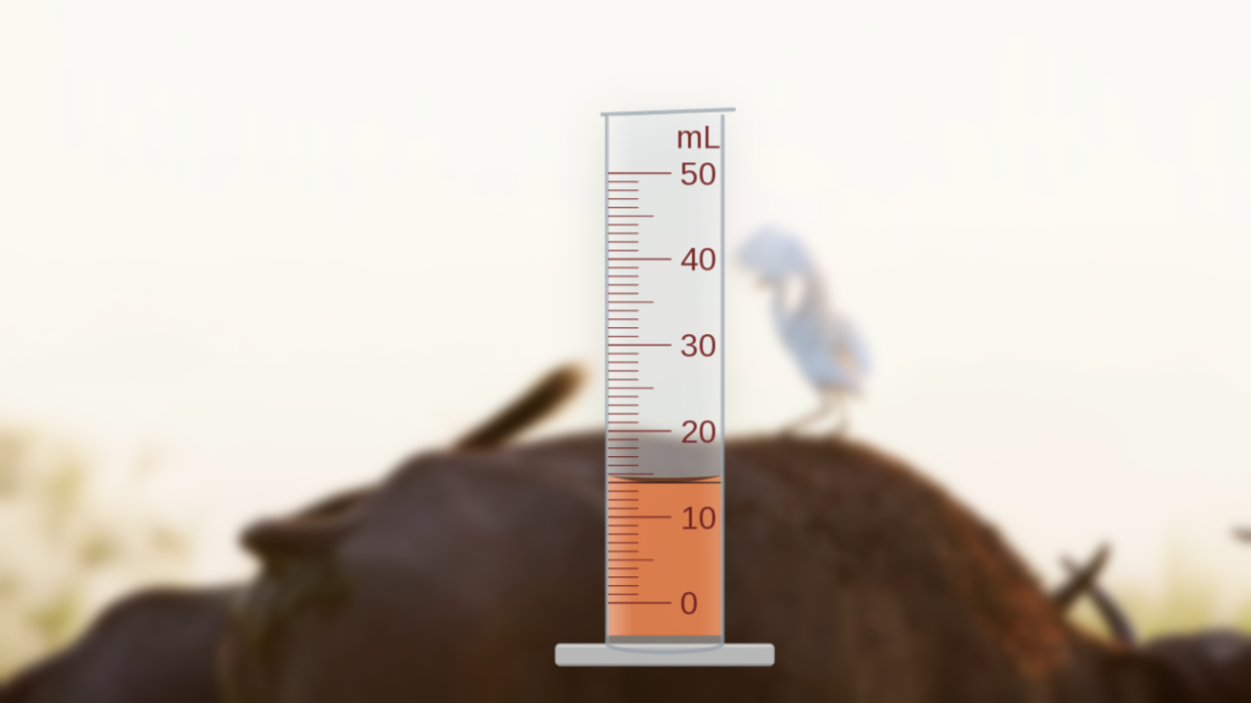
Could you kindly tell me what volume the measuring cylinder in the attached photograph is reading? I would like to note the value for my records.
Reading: 14 mL
